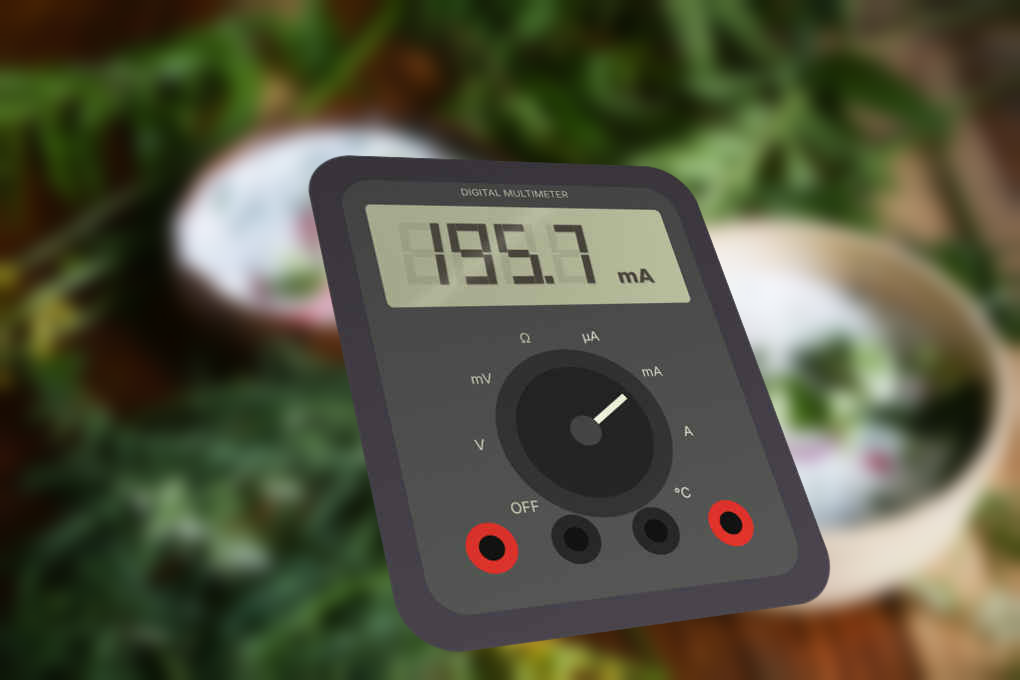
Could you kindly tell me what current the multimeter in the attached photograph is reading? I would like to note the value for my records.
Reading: 195.7 mA
